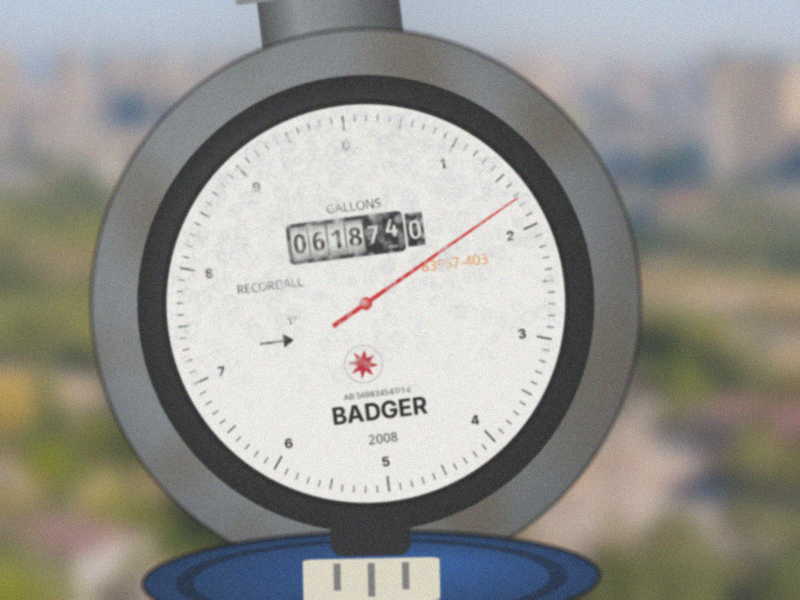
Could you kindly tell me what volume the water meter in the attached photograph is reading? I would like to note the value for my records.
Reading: 618741.7 gal
